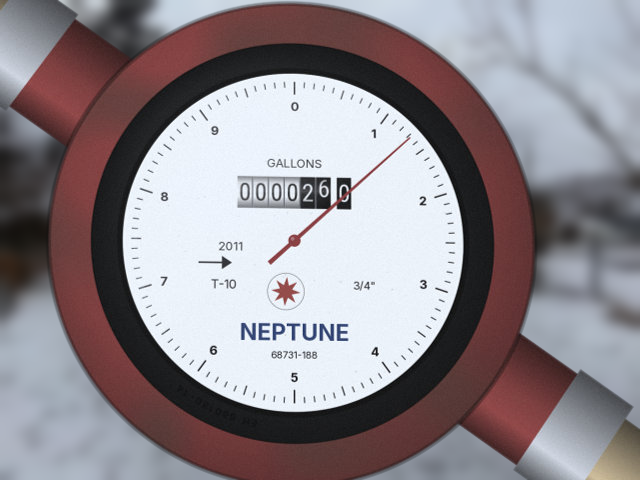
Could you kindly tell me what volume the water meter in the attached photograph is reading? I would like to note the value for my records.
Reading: 261.3 gal
